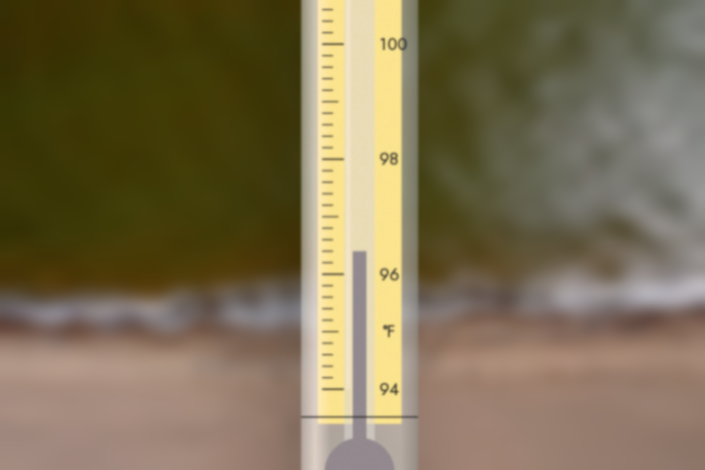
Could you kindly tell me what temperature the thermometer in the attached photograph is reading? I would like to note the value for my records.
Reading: 96.4 °F
